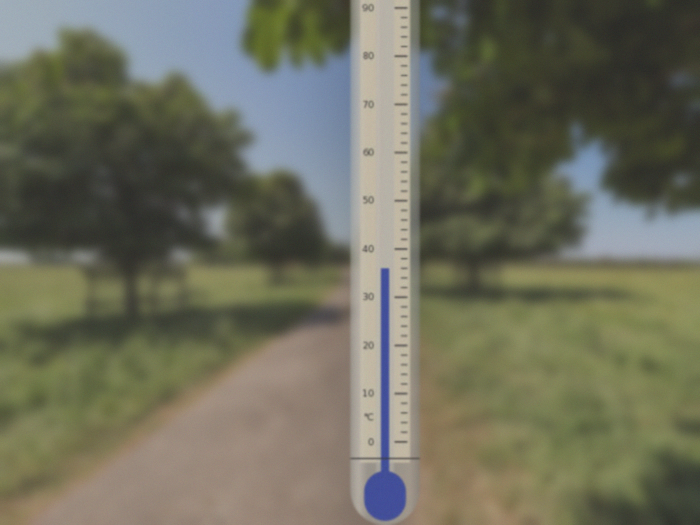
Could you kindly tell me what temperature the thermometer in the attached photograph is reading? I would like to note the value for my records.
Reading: 36 °C
